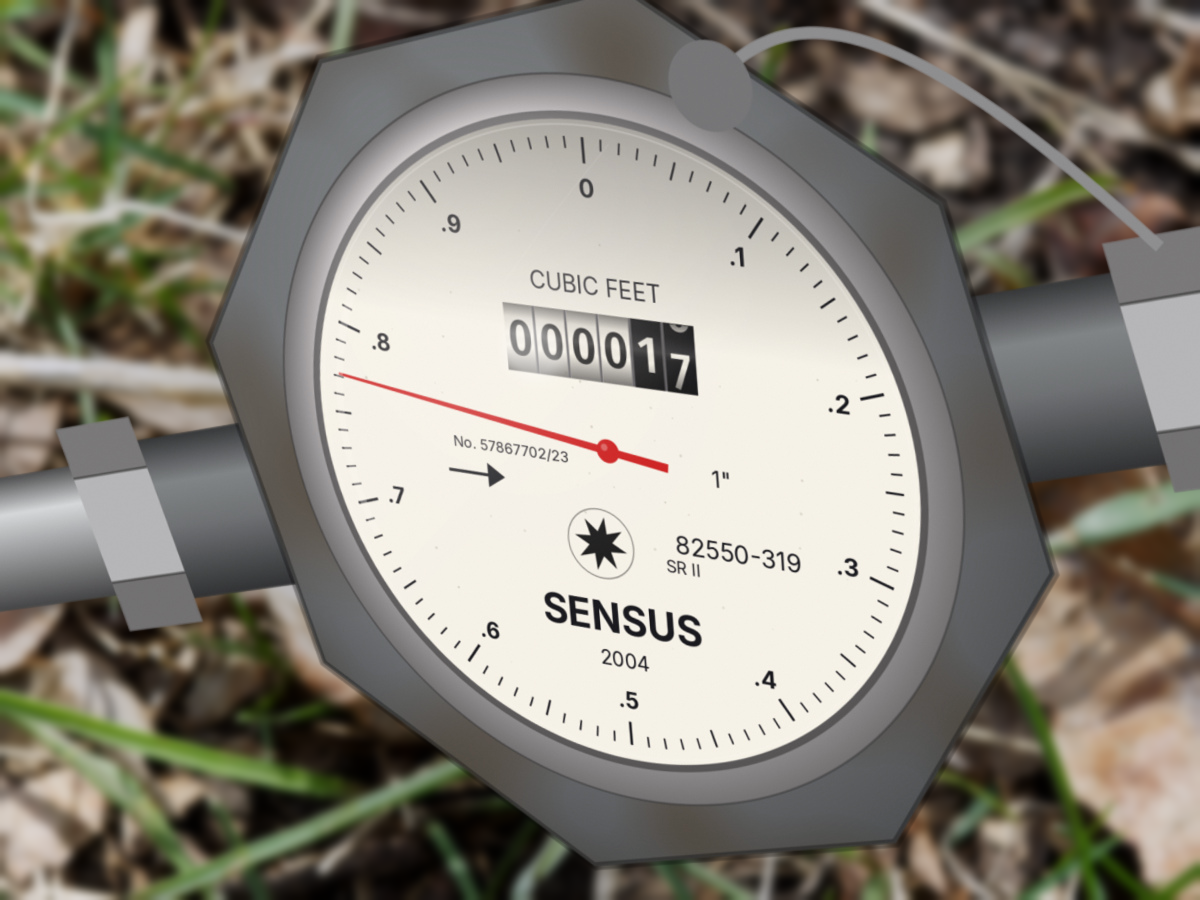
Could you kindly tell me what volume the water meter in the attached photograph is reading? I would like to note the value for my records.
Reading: 16.77 ft³
